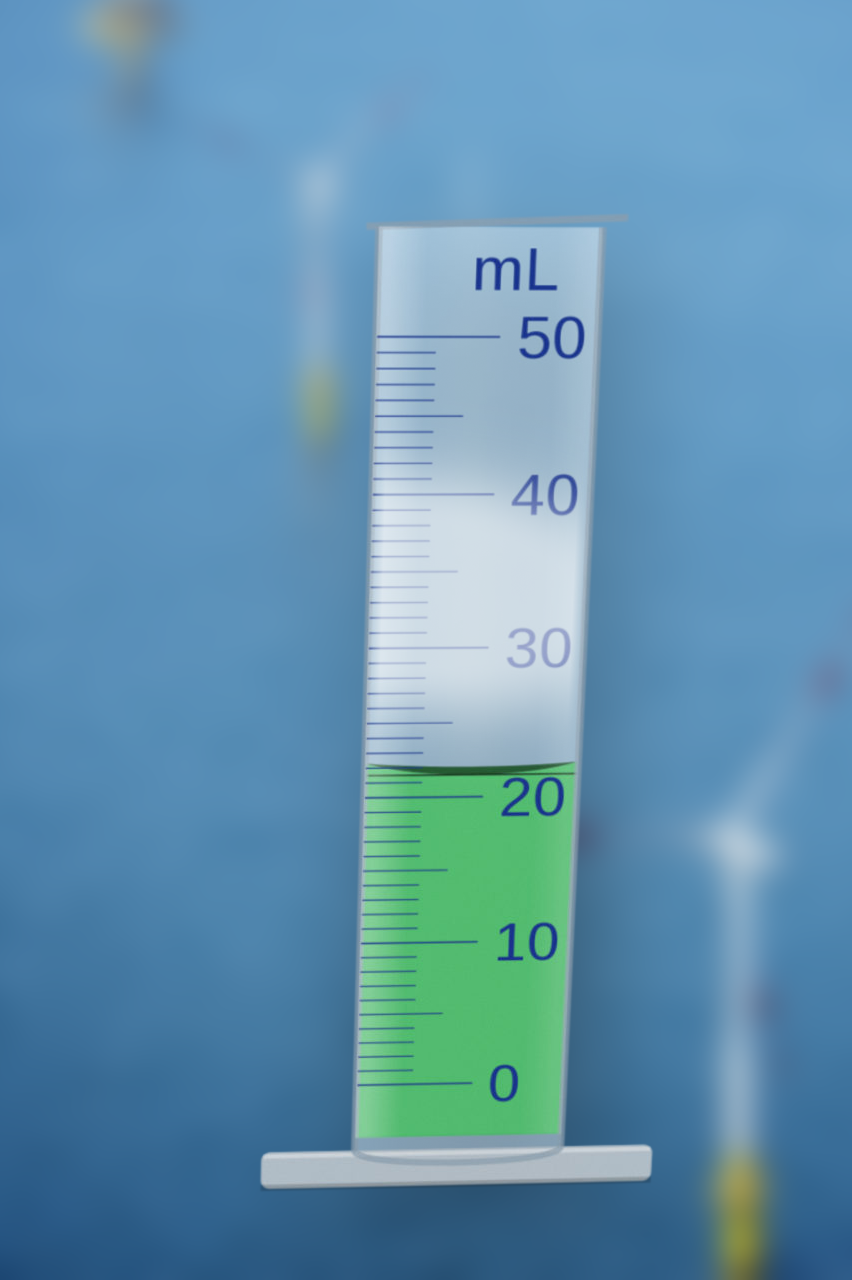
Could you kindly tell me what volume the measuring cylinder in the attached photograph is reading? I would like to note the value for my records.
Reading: 21.5 mL
